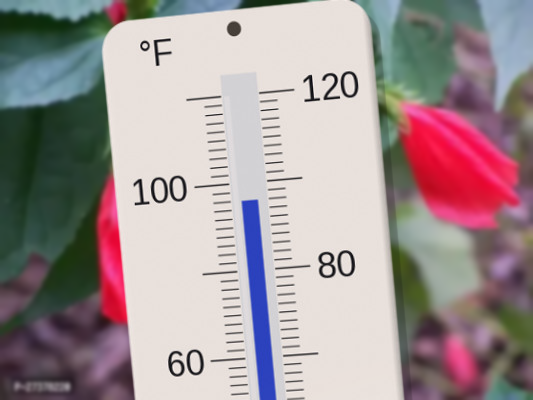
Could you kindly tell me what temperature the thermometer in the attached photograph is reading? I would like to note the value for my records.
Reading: 96 °F
